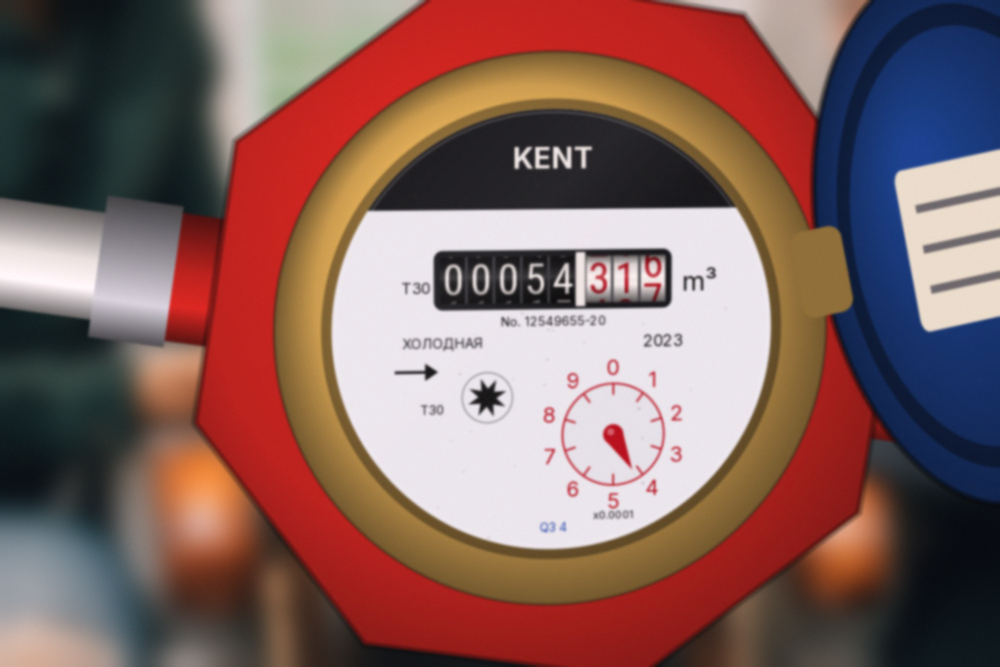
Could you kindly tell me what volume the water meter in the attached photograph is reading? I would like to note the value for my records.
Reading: 54.3164 m³
